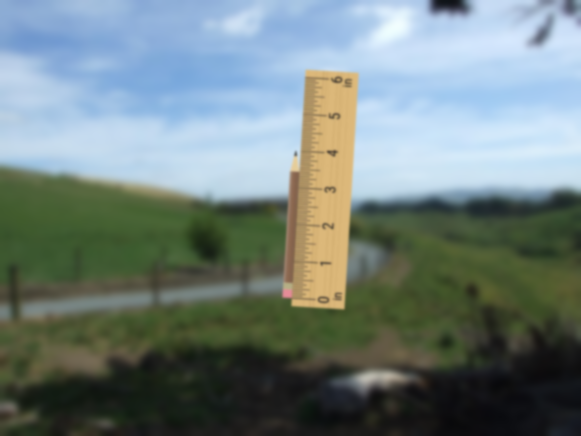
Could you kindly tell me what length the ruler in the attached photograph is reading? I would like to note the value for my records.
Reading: 4 in
